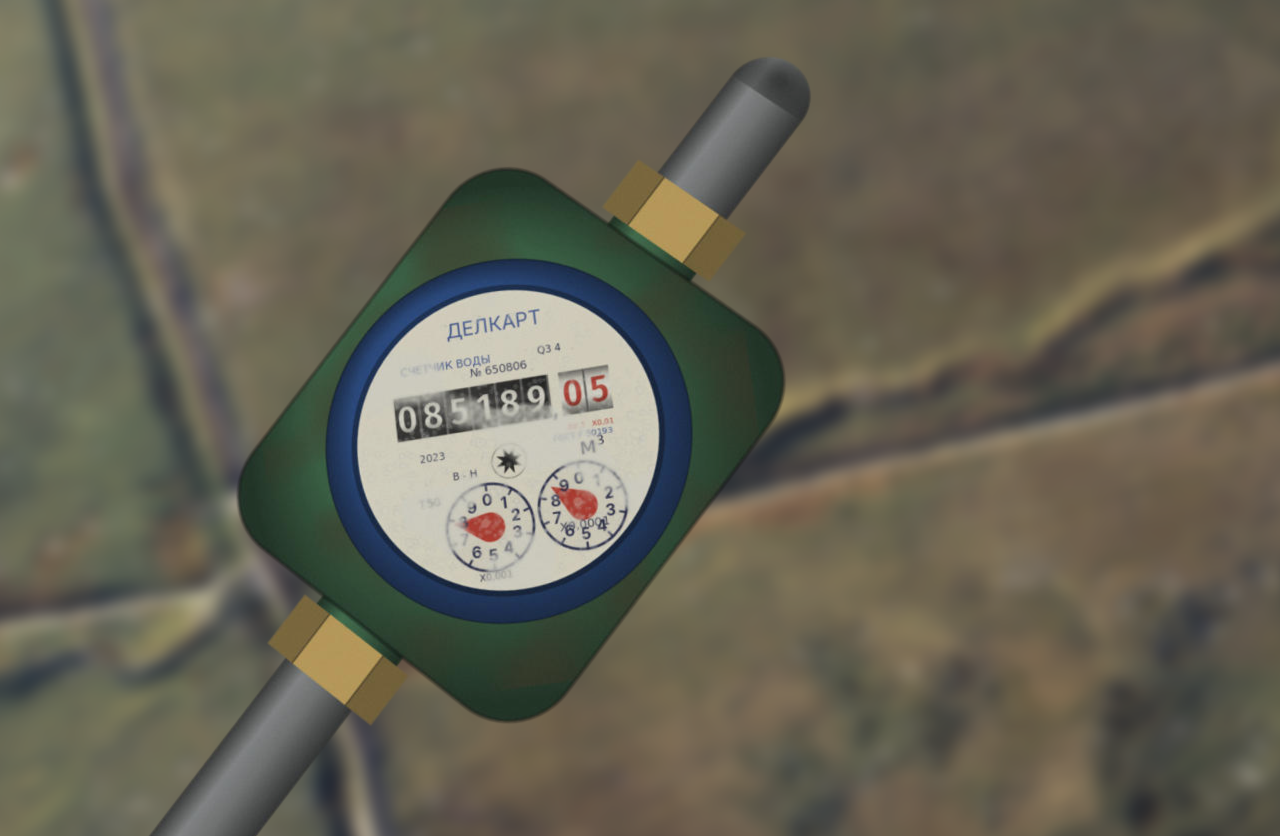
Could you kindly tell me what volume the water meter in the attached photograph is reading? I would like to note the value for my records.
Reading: 85189.0578 m³
